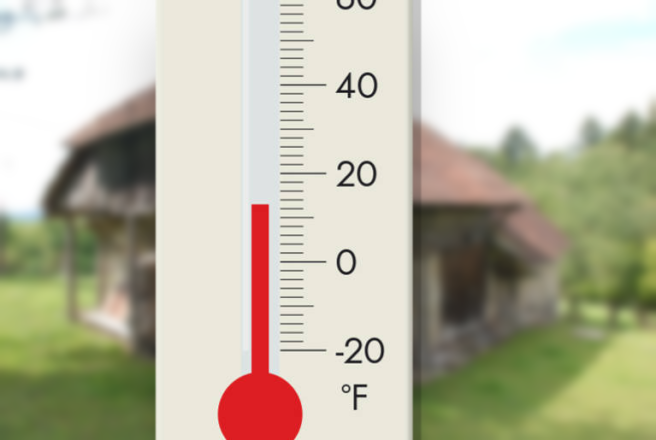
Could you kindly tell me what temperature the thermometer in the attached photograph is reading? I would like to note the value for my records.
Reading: 13 °F
